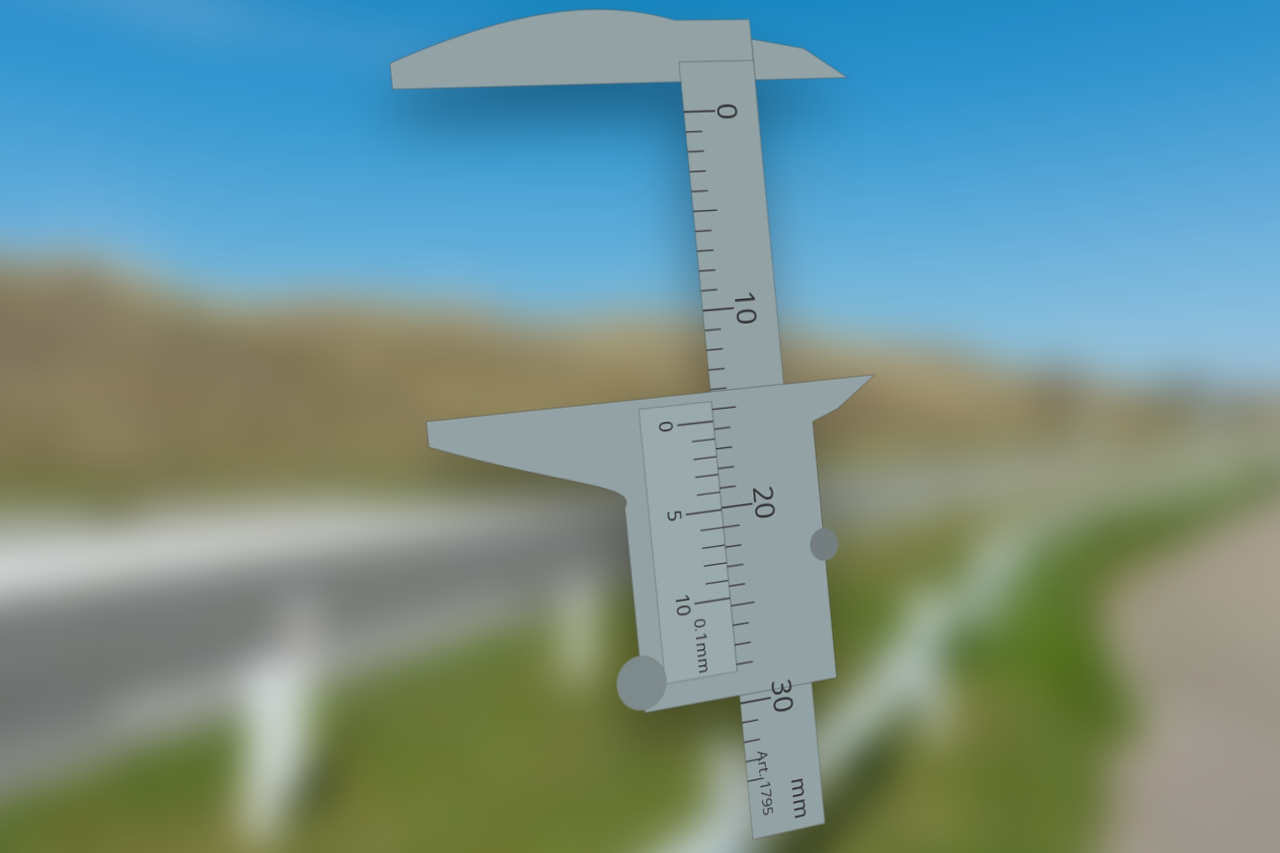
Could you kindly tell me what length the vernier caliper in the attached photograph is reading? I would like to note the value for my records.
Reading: 15.6 mm
